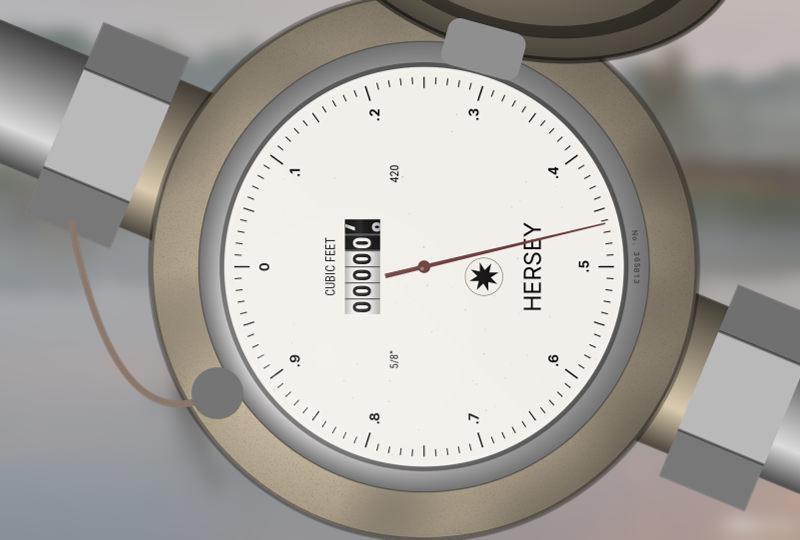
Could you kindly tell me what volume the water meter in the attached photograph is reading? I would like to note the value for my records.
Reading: 7.46 ft³
